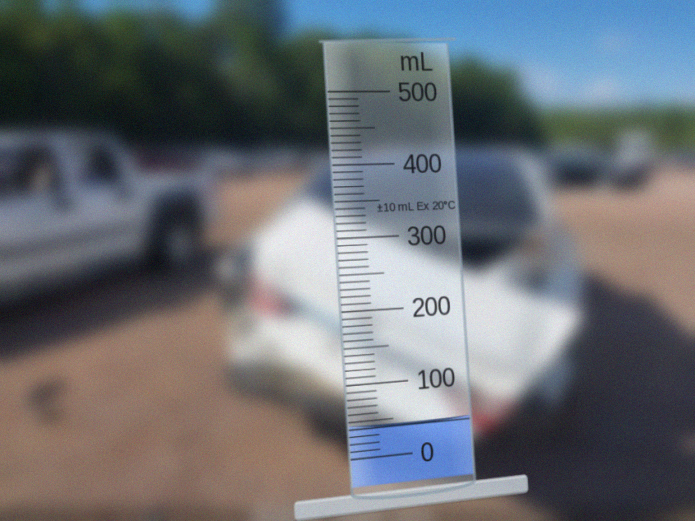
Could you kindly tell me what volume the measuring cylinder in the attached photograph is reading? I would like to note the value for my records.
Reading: 40 mL
